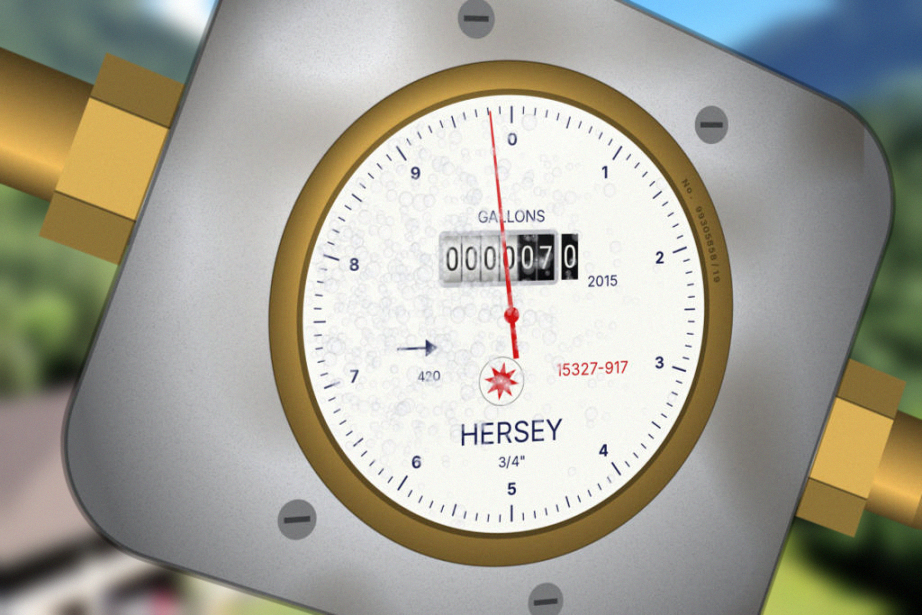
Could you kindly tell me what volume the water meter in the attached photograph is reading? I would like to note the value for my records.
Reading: 69.8 gal
